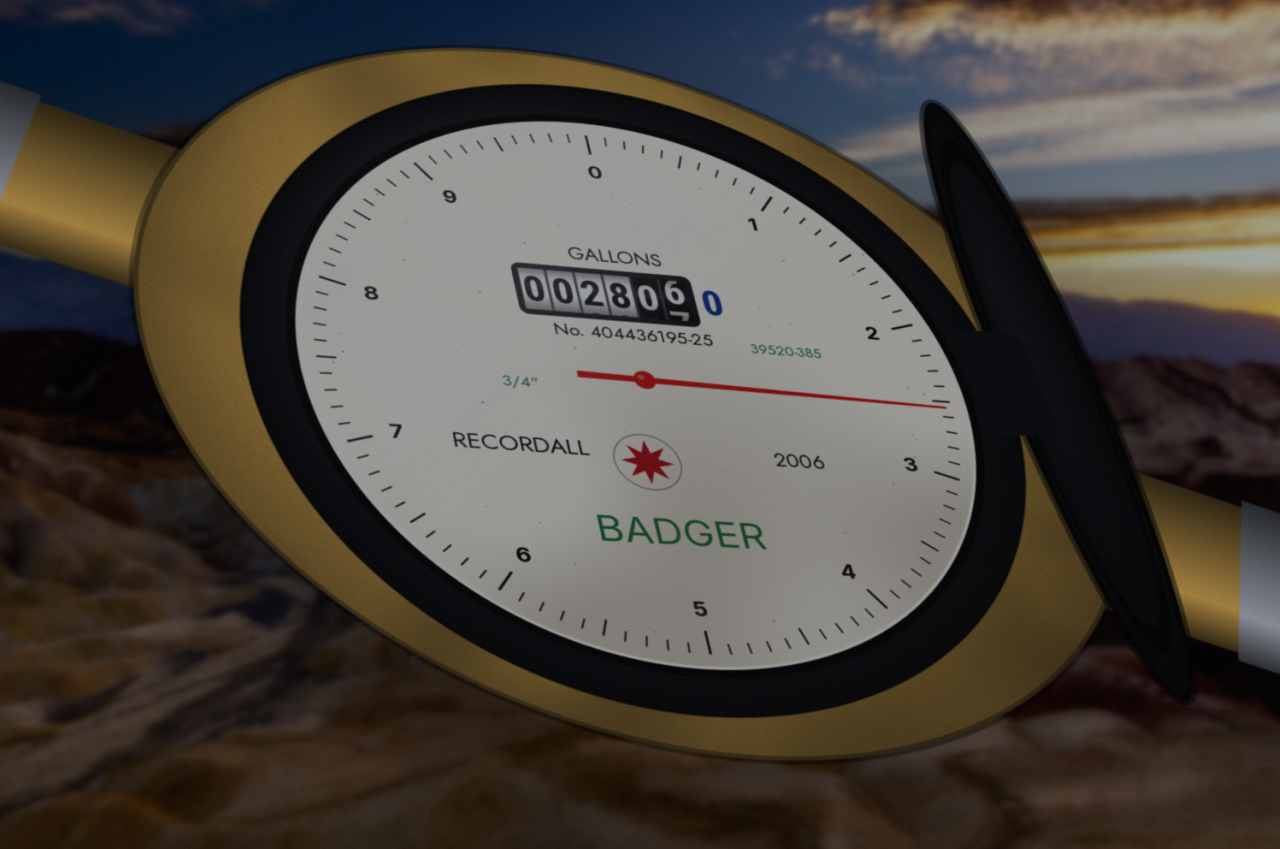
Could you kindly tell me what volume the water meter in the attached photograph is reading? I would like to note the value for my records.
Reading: 28062.5 gal
